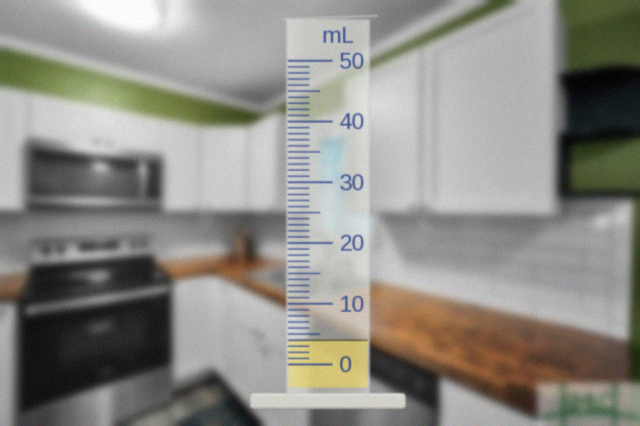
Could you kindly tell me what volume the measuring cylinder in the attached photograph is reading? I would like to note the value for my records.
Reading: 4 mL
